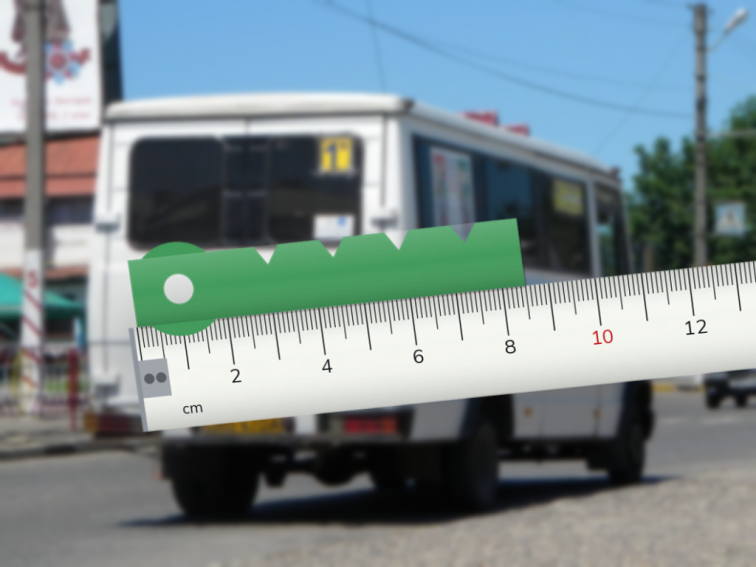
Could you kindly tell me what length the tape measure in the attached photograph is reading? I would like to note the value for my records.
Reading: 8.5 cm
